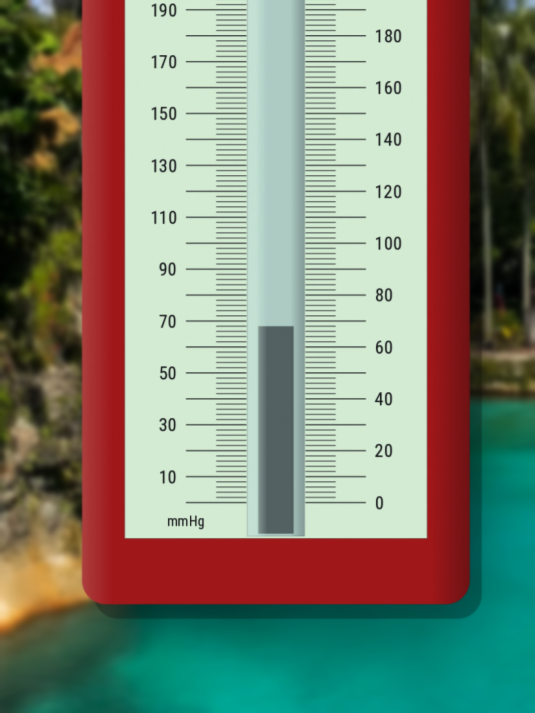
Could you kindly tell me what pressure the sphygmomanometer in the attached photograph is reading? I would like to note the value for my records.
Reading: 68 mmHg
